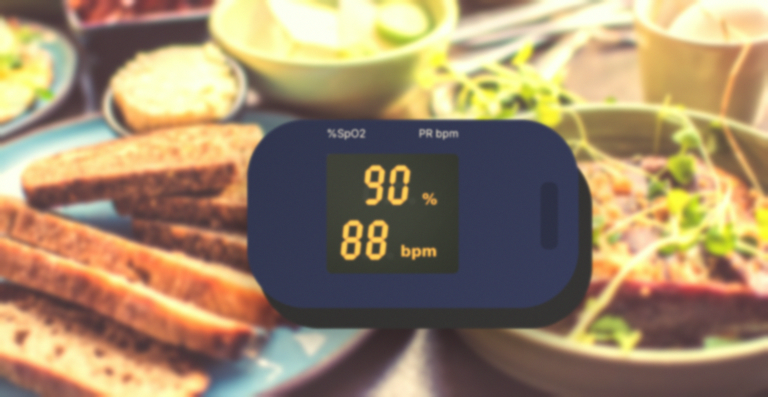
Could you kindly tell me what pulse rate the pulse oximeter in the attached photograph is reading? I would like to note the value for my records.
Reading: 88 bpm
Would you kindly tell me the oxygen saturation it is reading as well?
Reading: 90 %
